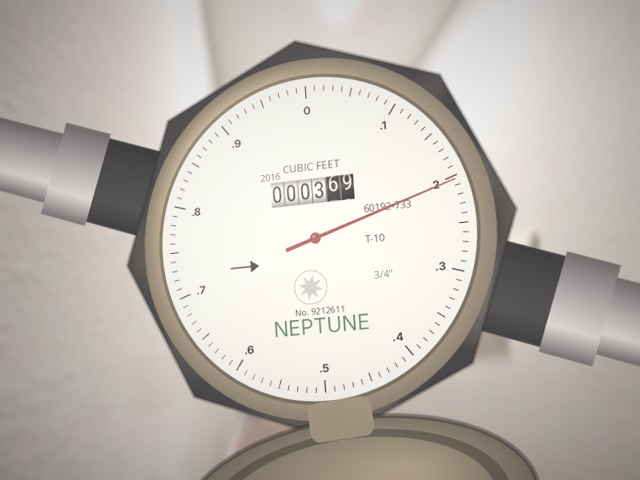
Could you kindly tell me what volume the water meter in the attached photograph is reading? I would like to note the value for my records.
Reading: 369.20 ft³
